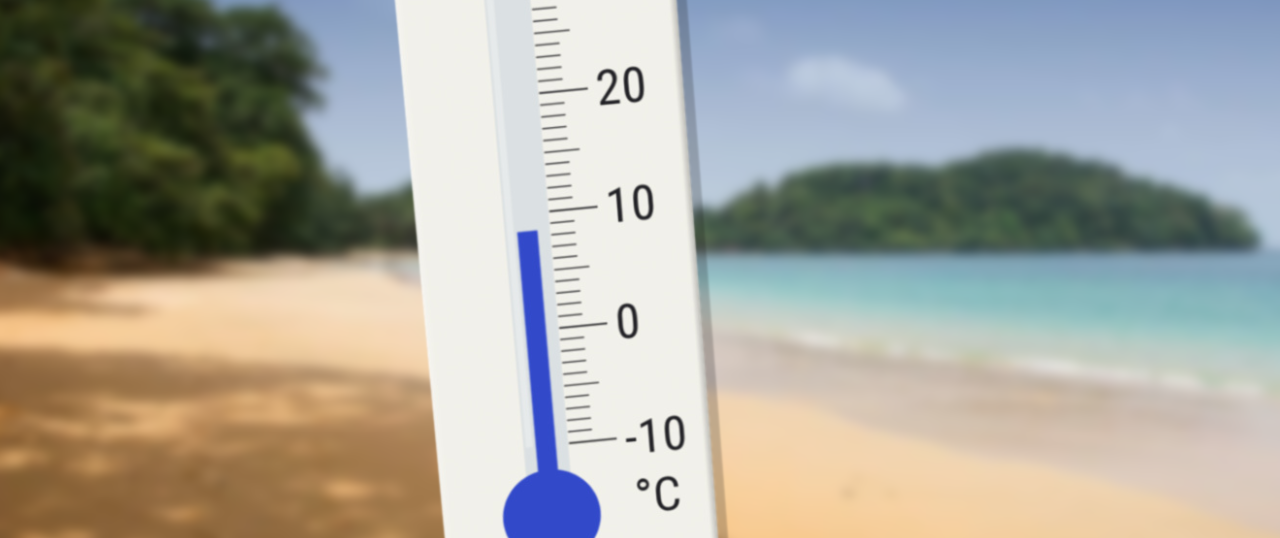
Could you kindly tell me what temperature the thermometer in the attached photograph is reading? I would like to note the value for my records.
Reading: 8.5 °C
